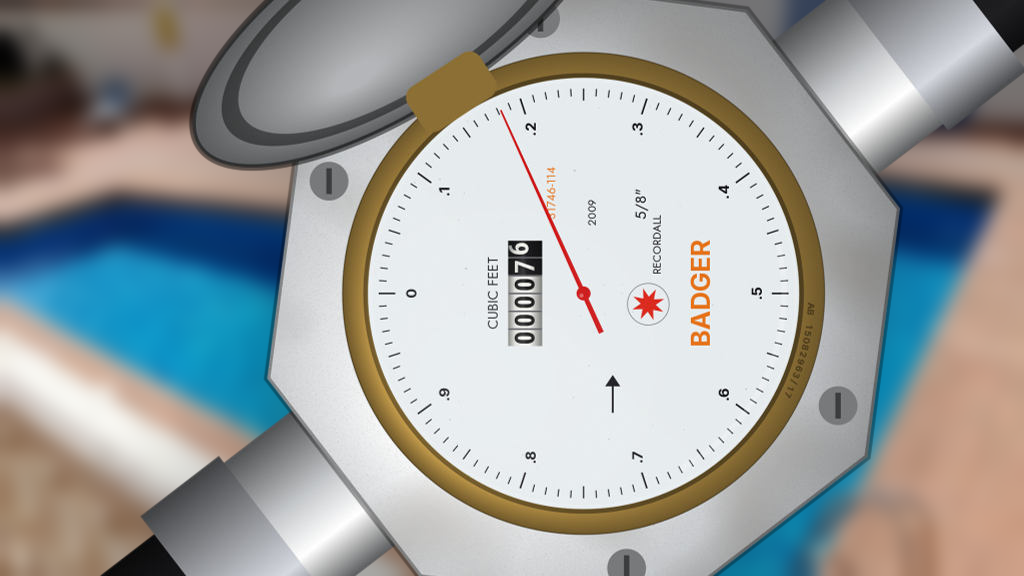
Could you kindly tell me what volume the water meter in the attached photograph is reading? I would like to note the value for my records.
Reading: 76.18 ft³
